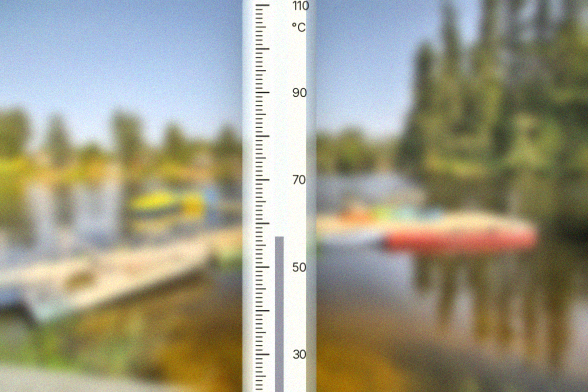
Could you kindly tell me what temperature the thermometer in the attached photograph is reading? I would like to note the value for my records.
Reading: 57 °C
